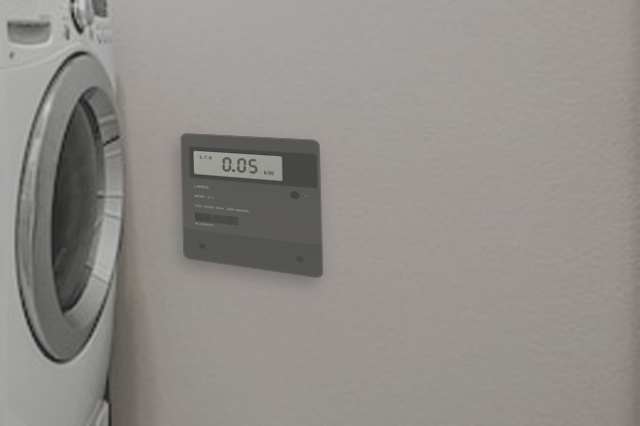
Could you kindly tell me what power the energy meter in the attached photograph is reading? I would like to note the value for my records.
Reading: 0.05 kW
